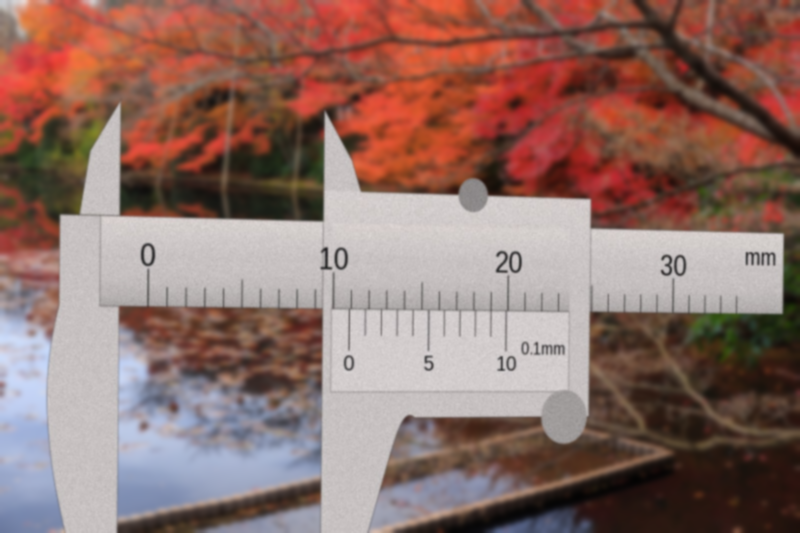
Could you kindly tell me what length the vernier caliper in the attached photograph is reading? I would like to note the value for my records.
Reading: 10.9 mm
